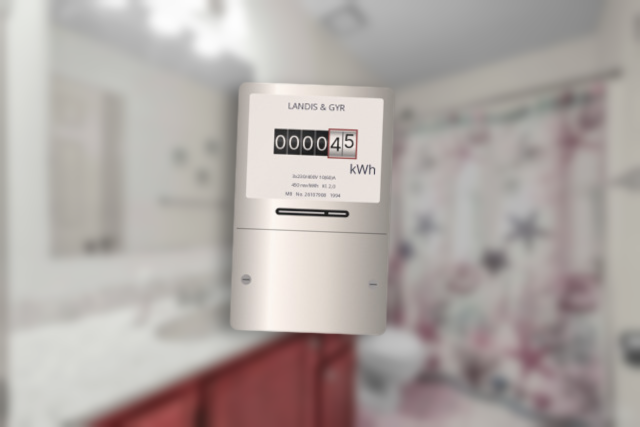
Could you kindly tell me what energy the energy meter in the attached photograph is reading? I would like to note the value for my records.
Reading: 0.45 kWh
